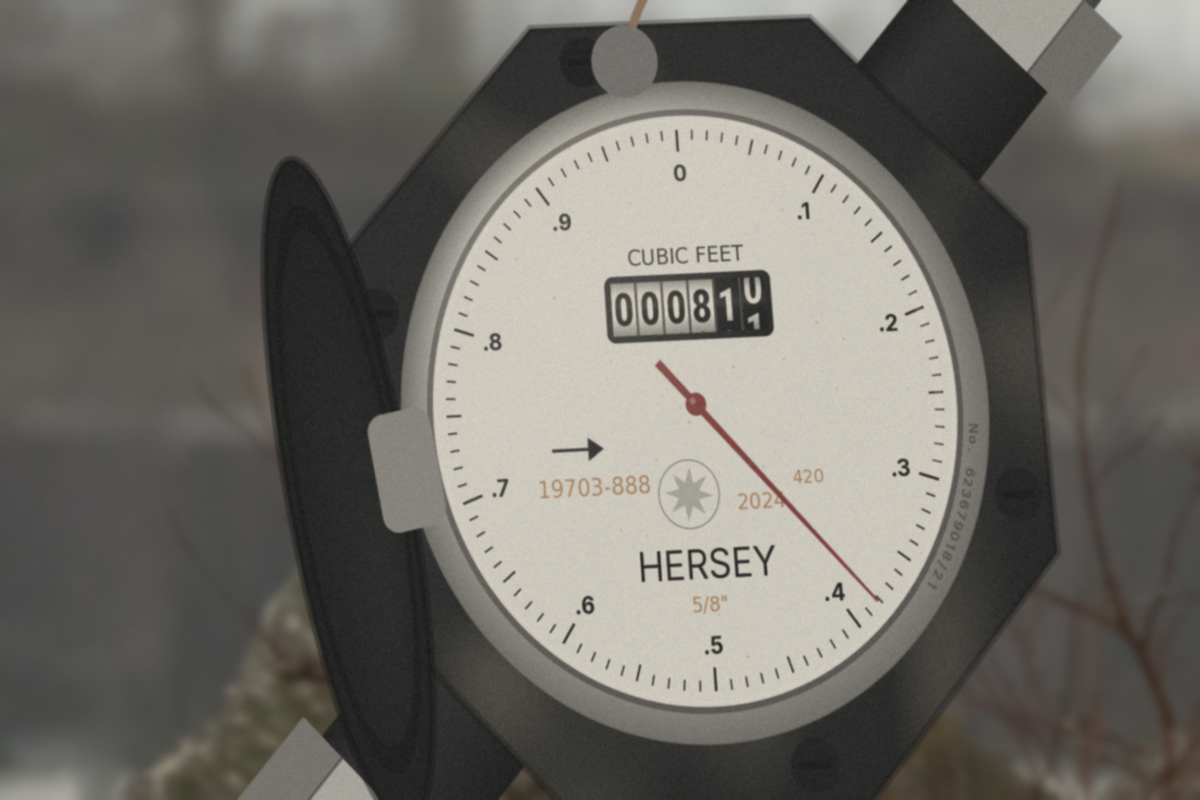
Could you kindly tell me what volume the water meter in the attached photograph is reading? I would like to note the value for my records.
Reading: 810.38 ft³
